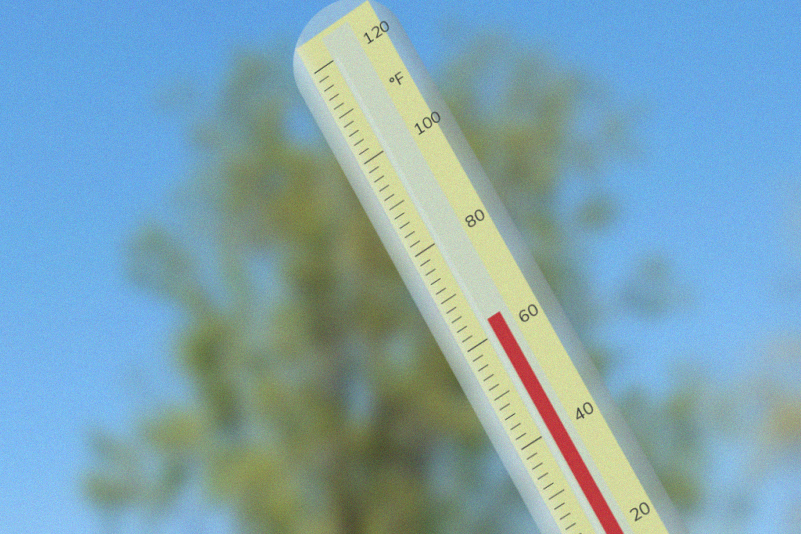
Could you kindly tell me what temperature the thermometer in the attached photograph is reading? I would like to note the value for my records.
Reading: 63 °F
